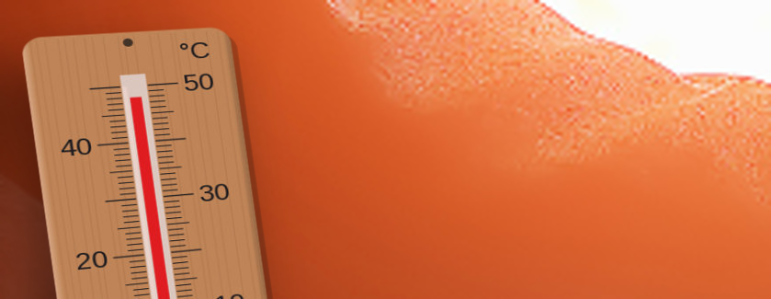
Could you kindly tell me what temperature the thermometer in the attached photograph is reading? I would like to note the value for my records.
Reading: 48 °C
